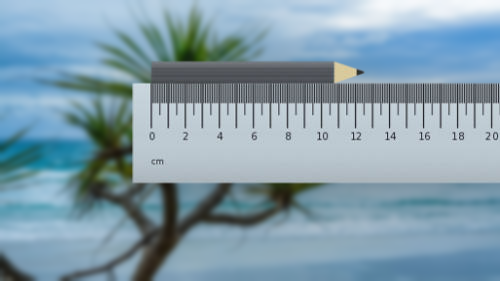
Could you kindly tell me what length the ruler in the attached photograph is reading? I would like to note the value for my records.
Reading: 12.5 cm
